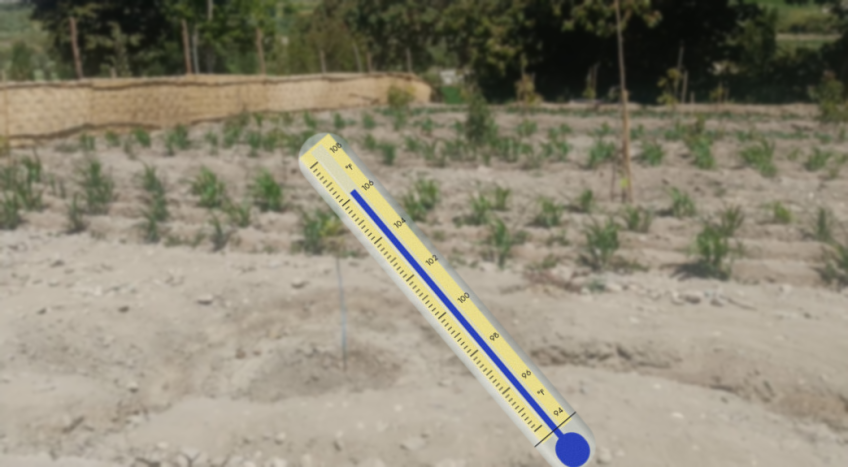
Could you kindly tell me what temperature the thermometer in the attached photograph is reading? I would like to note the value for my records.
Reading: 106.2 °F
